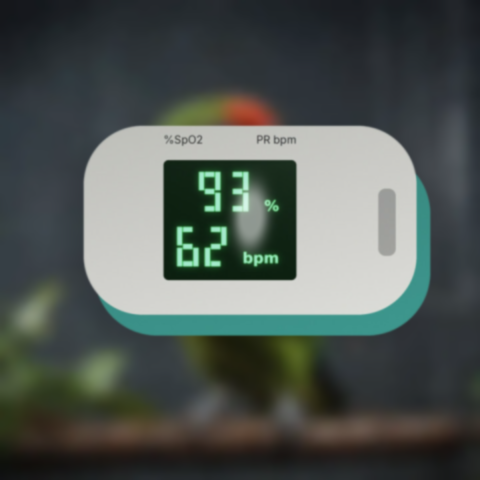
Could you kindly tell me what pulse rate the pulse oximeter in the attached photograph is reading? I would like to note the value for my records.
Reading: 62 bpm
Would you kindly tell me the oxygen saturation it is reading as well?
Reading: 93 %
